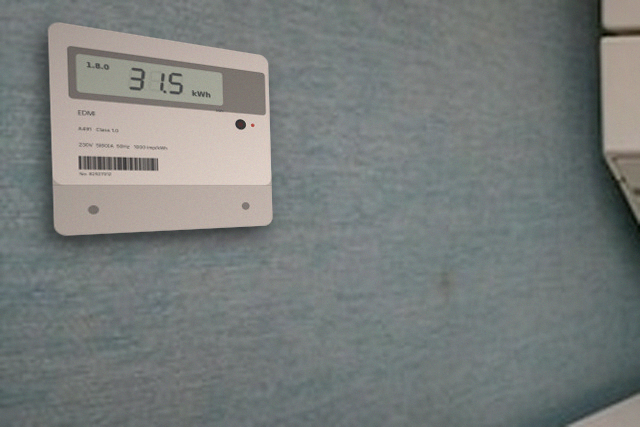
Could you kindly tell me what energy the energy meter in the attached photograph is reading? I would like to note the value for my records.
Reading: 31.5 kWh
